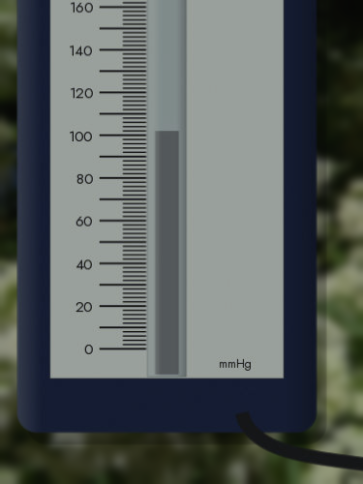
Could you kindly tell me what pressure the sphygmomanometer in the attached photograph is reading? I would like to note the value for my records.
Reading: 102 mmHg
